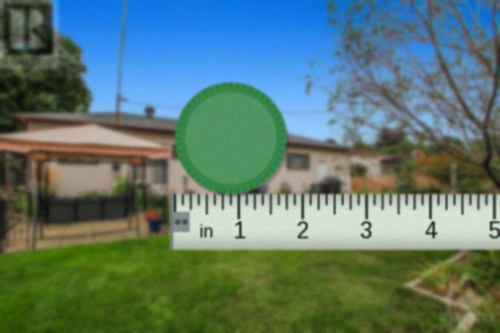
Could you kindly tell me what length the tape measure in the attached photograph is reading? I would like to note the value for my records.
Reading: 1.75 in
